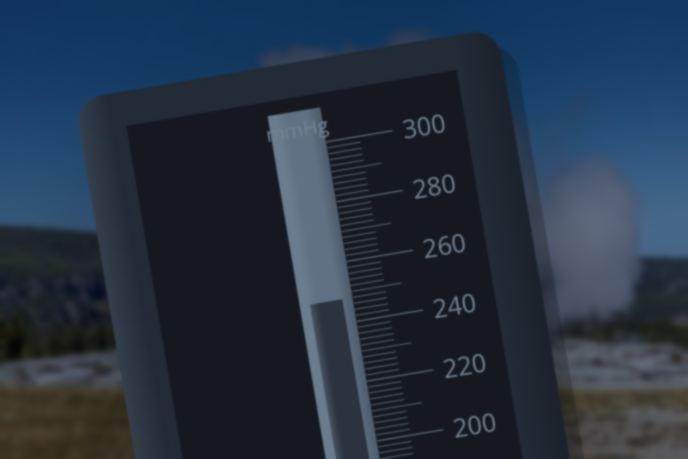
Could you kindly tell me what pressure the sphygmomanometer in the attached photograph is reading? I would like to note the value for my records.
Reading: 248 mmHg
